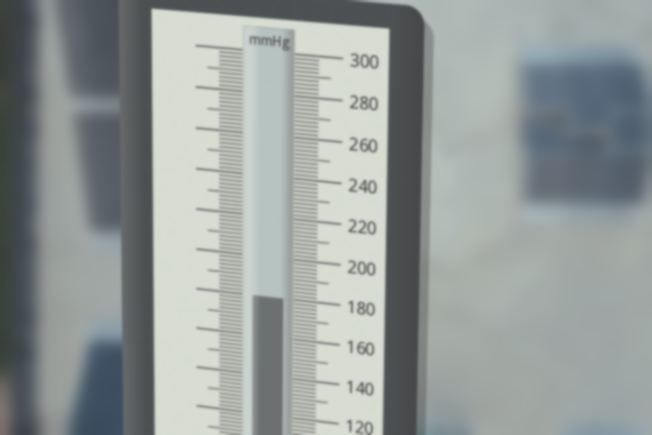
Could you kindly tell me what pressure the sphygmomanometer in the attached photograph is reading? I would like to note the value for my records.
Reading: 180 mmHg
